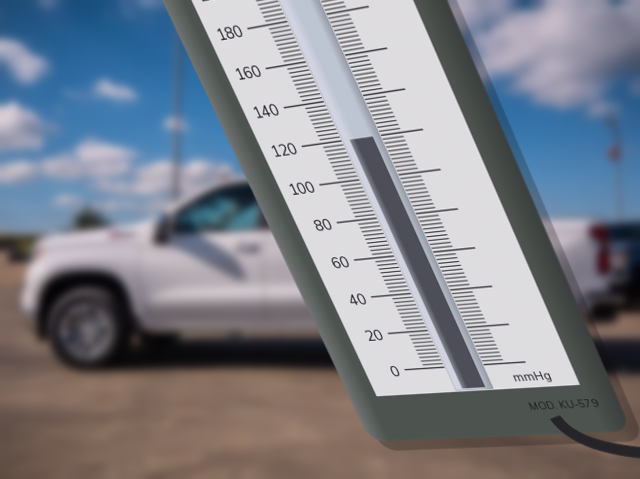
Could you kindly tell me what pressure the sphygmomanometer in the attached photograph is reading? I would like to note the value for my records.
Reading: 120 mmHg
